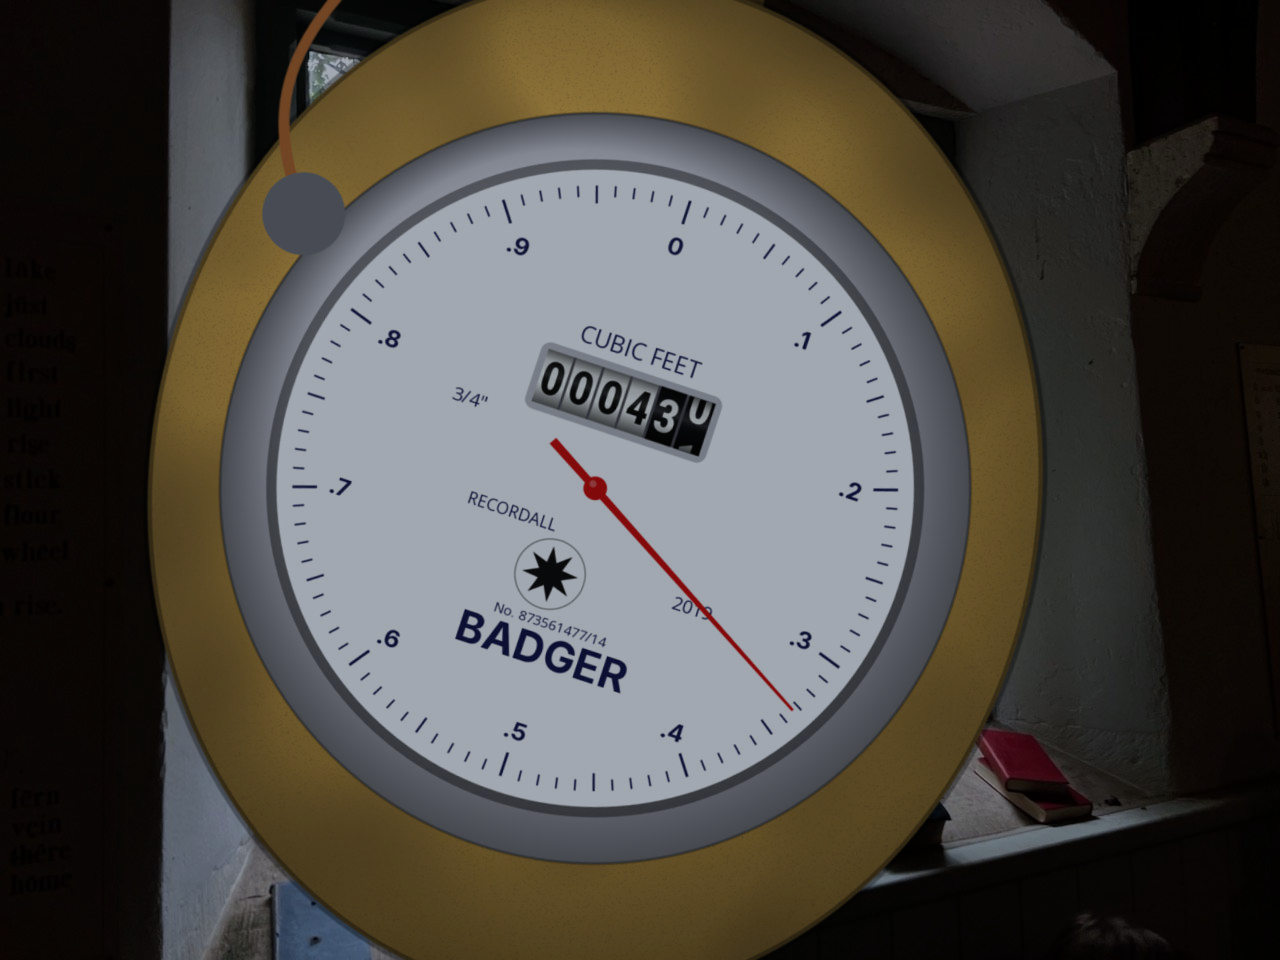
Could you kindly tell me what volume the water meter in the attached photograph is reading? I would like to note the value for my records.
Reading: 430.33 ft³
